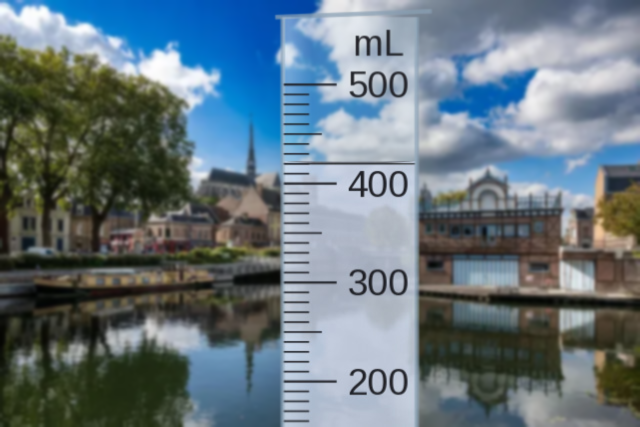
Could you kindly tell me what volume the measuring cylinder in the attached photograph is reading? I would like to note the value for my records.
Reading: 420 mL
